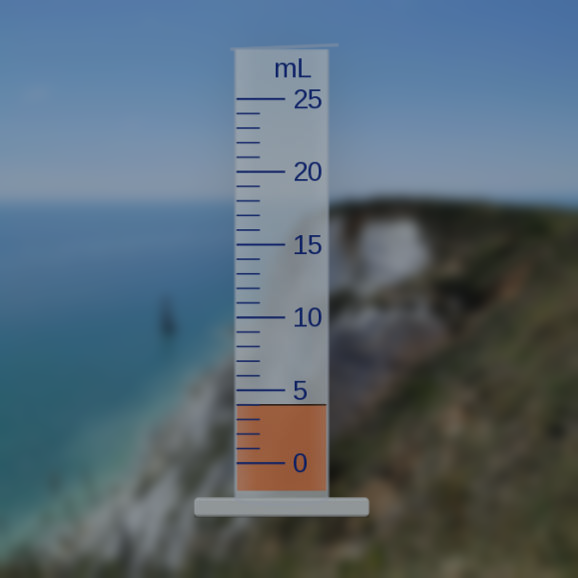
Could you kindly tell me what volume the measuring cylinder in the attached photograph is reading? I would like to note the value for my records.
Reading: 4 mL
